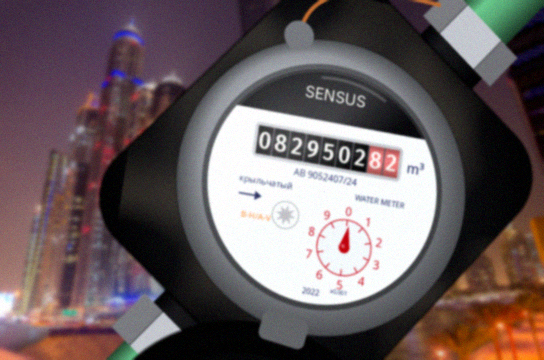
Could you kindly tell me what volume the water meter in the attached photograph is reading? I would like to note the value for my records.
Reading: 829502.820 m³
